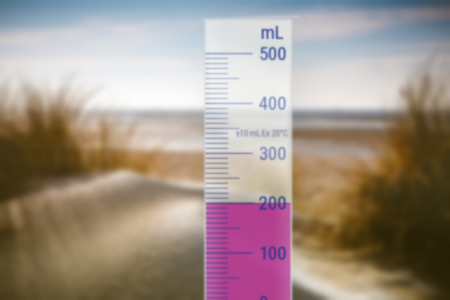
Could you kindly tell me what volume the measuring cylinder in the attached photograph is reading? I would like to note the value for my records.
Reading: 200 mL
